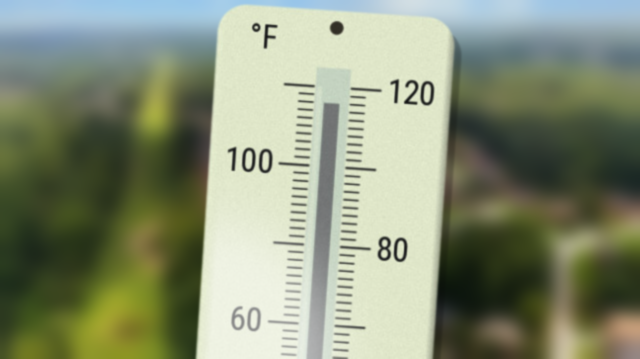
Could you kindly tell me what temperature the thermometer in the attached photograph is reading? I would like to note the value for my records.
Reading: 116 °F
